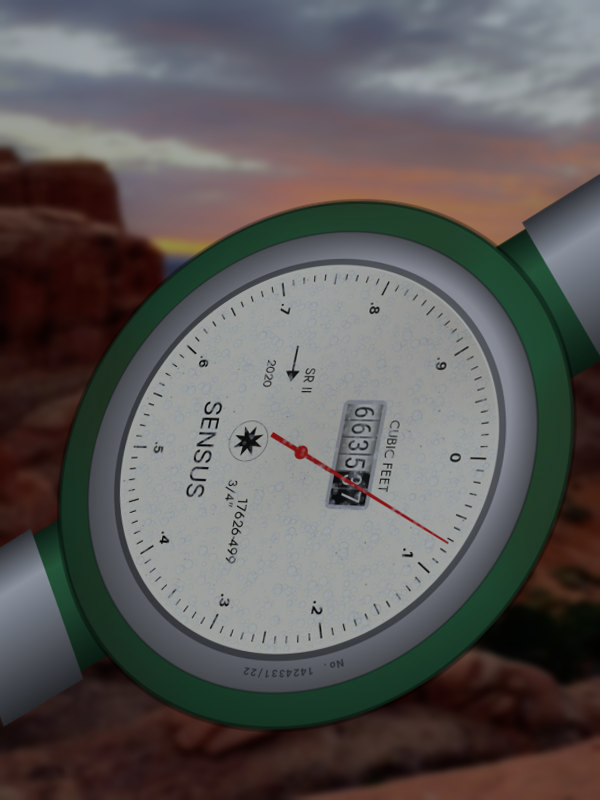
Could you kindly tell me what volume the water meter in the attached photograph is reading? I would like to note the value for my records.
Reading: 663537.07 ft³
